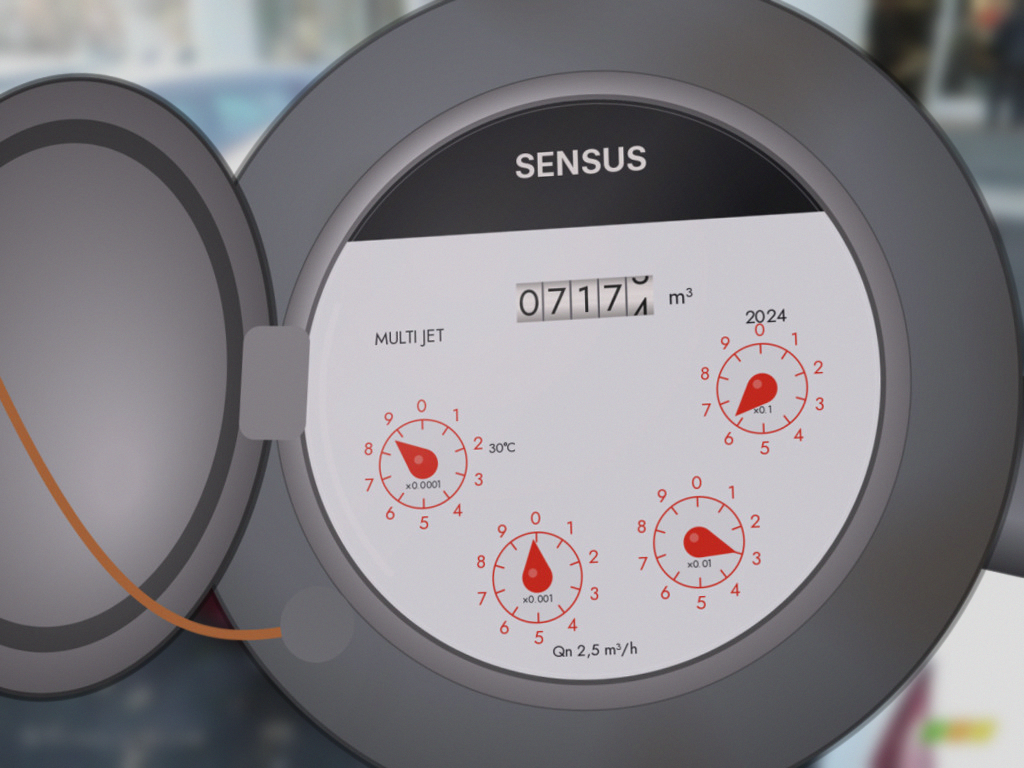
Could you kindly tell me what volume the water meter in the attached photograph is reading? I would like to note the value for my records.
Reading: 7173.6298 m³
